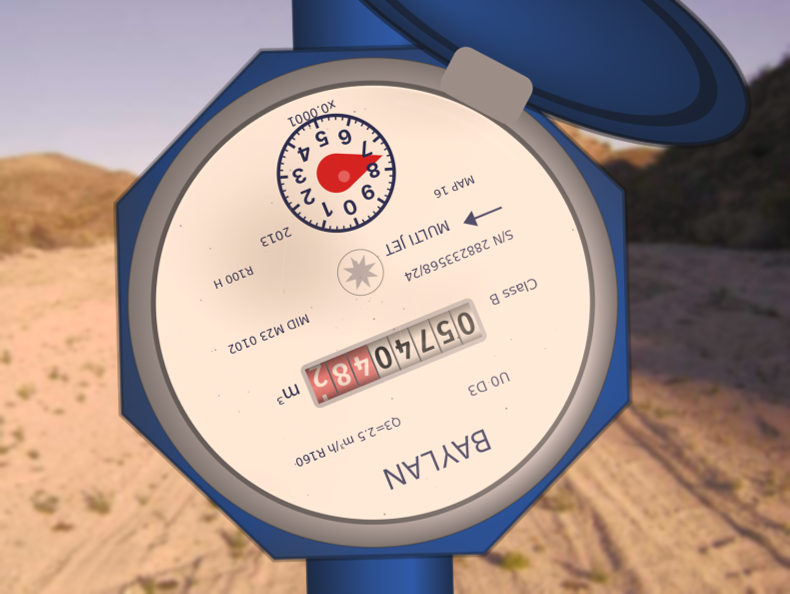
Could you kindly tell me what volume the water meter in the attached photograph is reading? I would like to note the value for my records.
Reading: 5740.4817 m³
